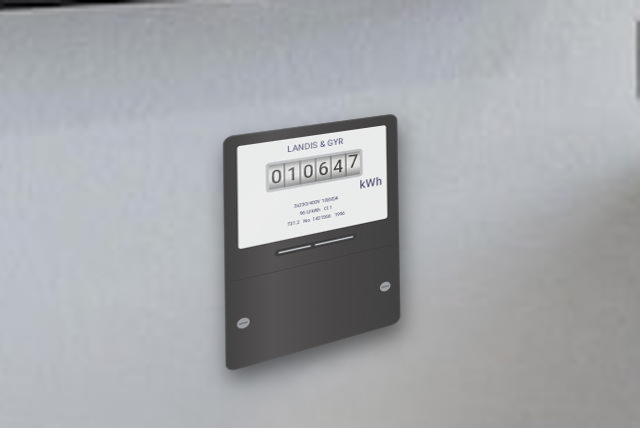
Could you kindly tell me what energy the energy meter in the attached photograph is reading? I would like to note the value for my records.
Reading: 10647 kWh
